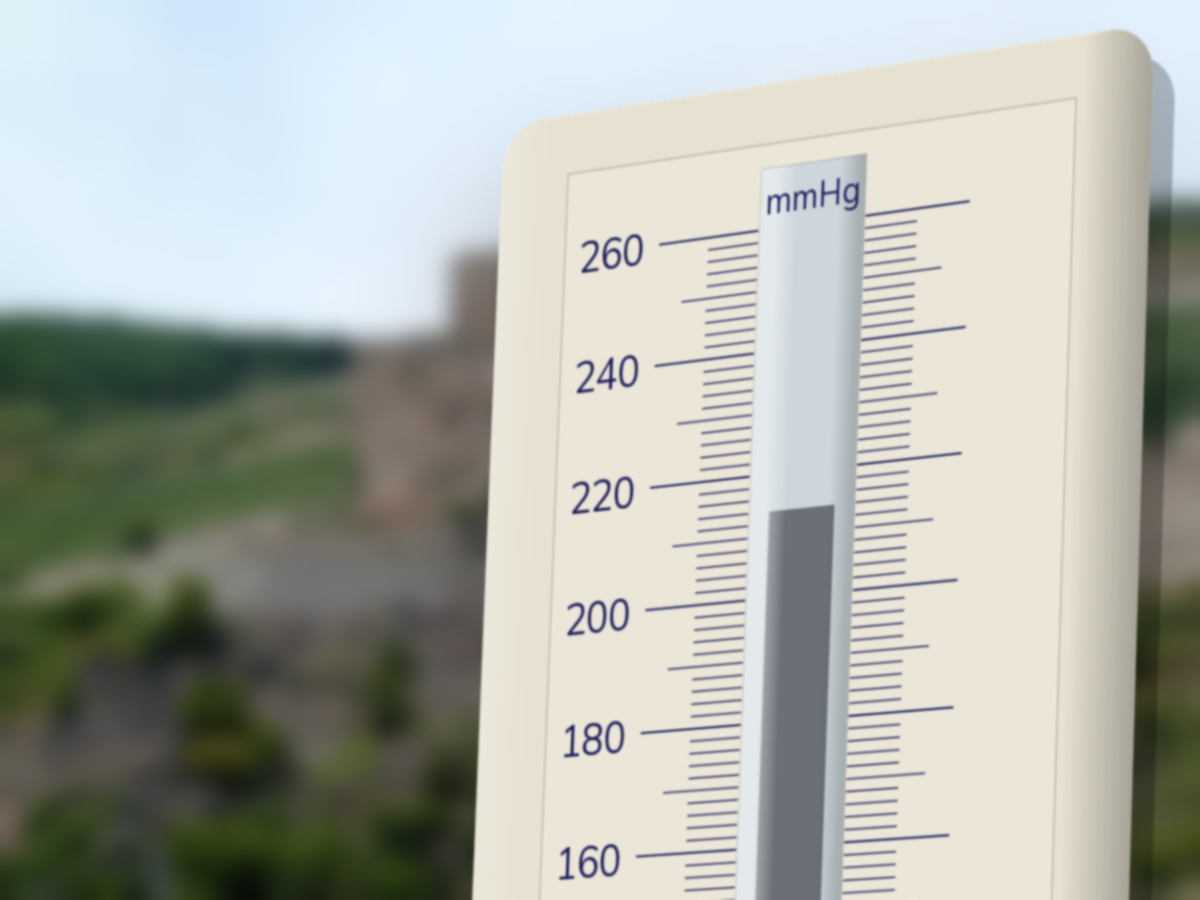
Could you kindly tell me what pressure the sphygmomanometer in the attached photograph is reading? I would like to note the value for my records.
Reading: 214 mmHg
